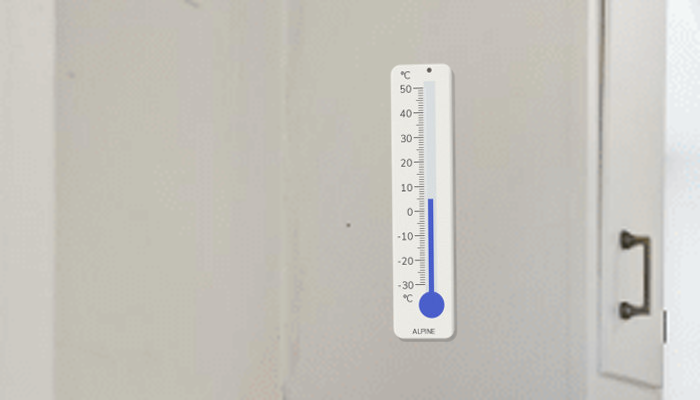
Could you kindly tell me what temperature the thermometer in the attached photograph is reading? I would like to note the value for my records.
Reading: 5 °C
